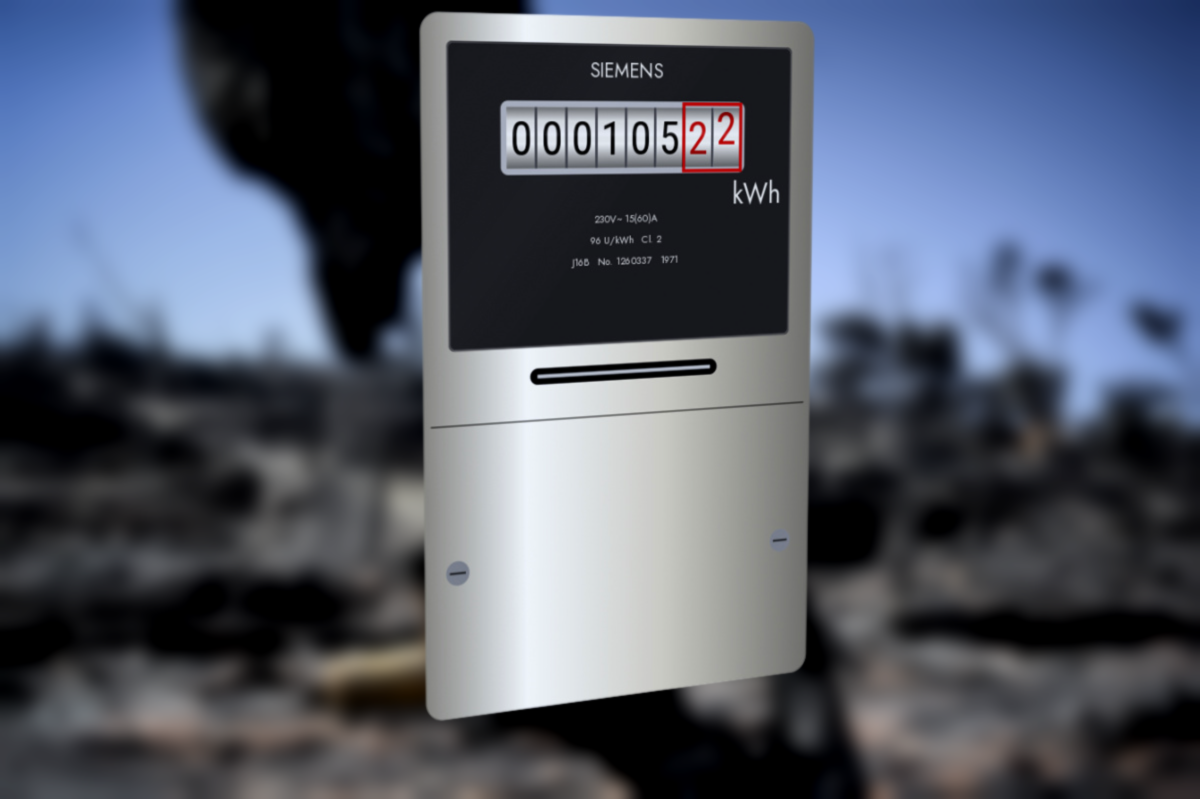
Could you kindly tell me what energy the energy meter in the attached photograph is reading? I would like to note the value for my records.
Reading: 105.22 kWh
